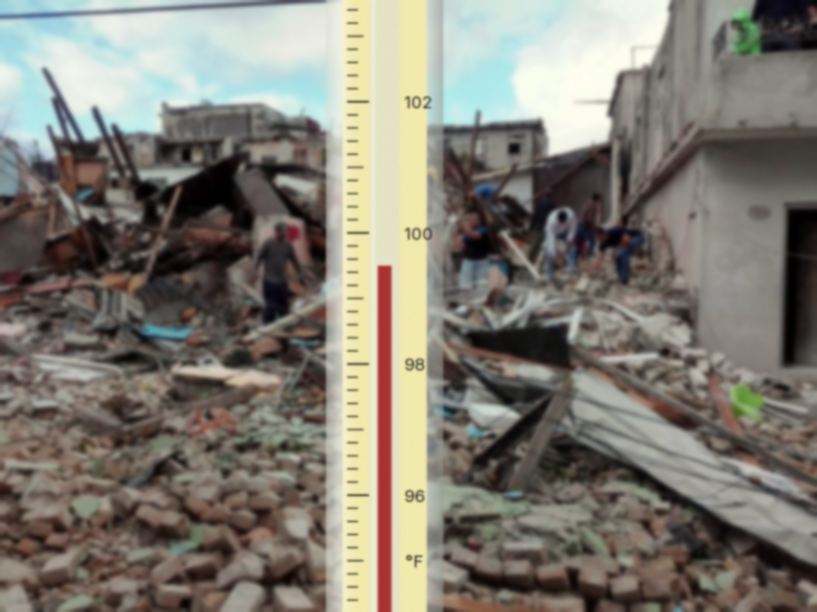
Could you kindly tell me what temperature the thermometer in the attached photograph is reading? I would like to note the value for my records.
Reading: 99.5 °F
